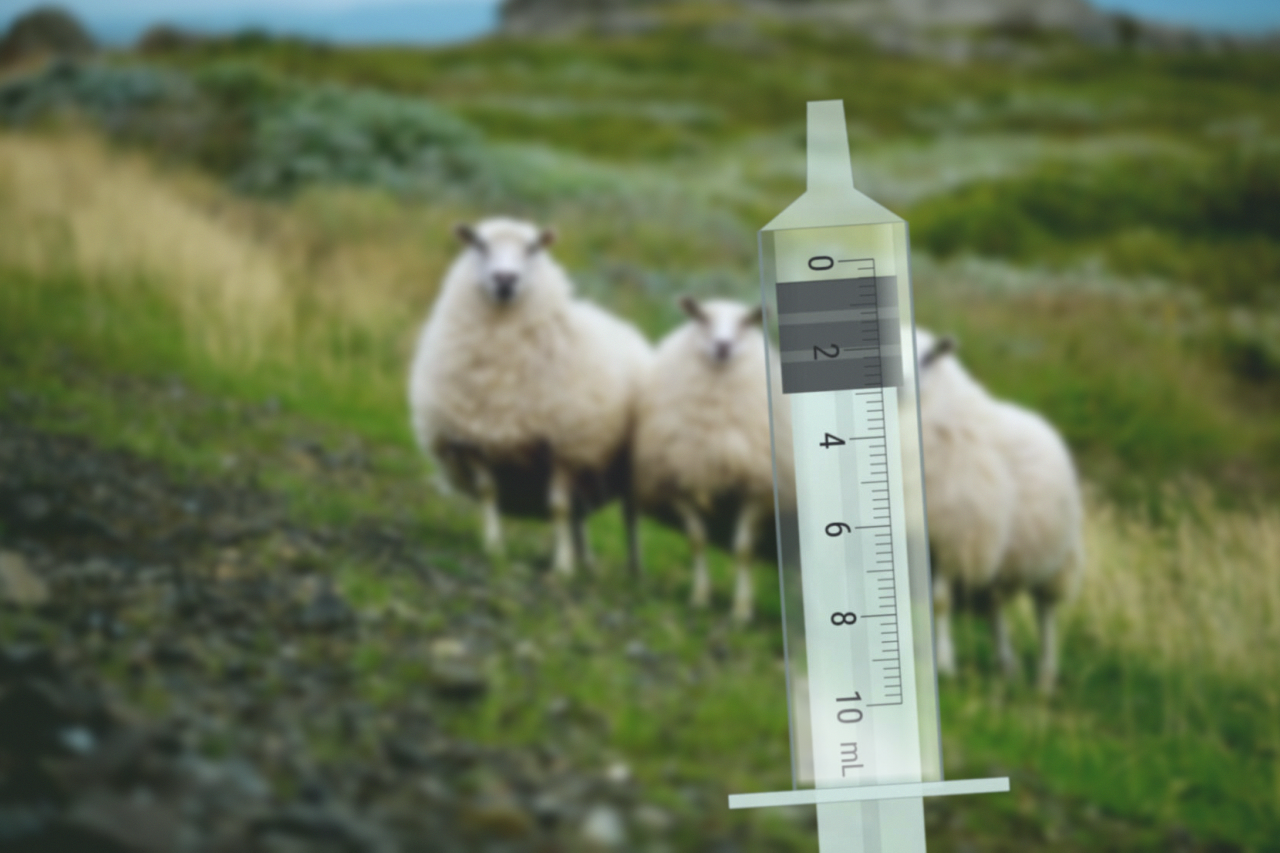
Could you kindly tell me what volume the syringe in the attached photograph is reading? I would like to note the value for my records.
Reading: 0.4 mL
